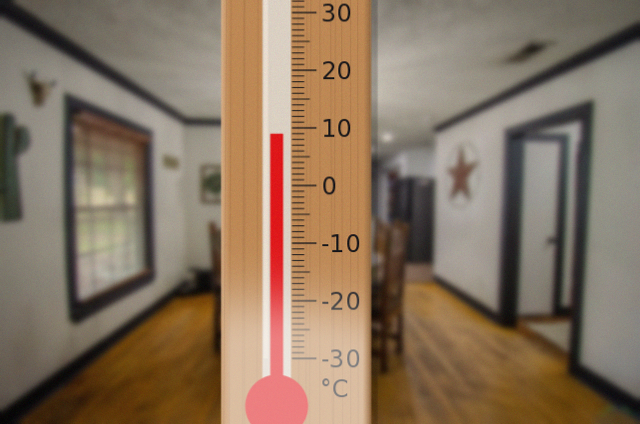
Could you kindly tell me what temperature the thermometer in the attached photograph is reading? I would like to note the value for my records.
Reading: 9 °C
